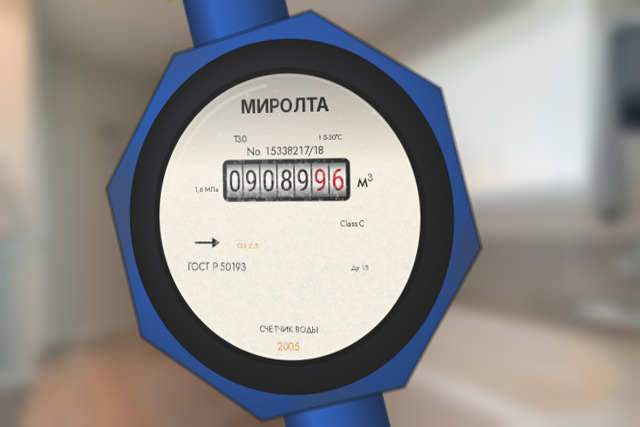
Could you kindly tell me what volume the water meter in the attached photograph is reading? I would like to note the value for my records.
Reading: 9089.96 m³
